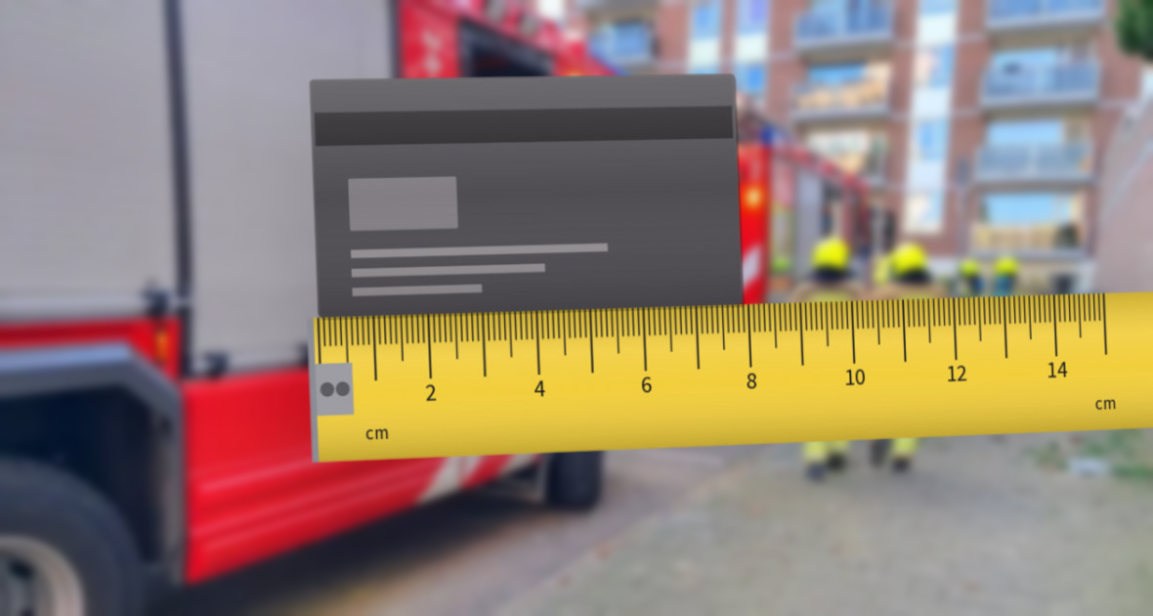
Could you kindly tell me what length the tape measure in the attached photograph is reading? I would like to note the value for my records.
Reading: 7.9 cm
